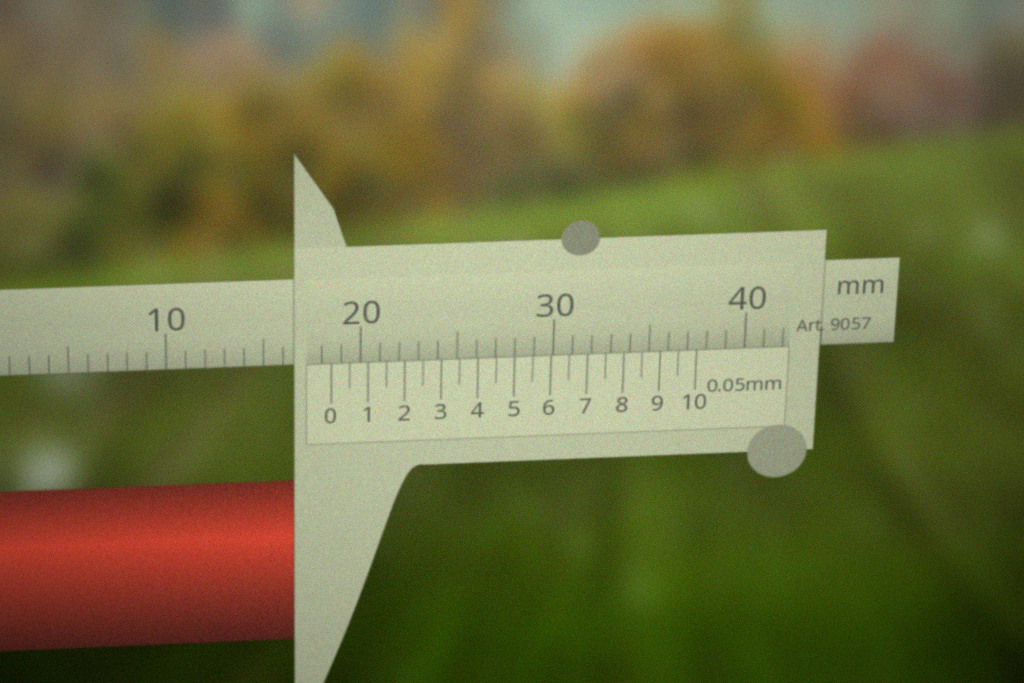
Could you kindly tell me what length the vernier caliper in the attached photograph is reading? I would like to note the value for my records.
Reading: 18.5 mm
